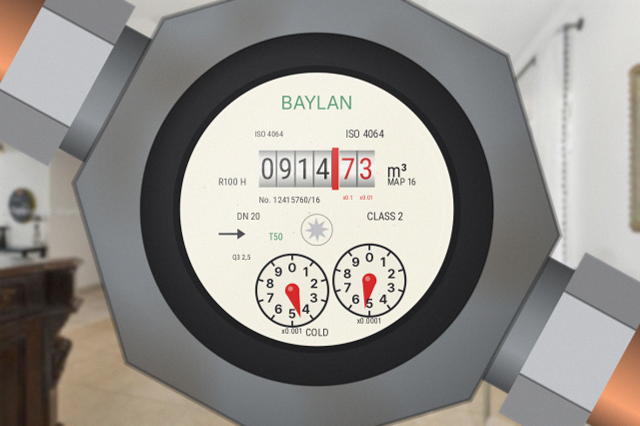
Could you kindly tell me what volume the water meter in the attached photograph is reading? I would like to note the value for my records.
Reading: 914.7345 m³
